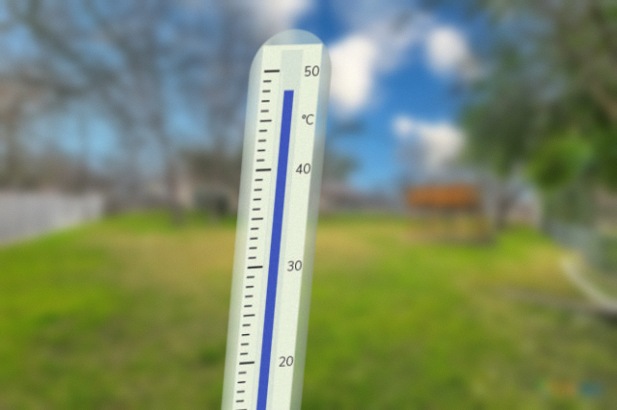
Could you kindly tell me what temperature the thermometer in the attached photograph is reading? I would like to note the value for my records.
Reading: 48 °C
